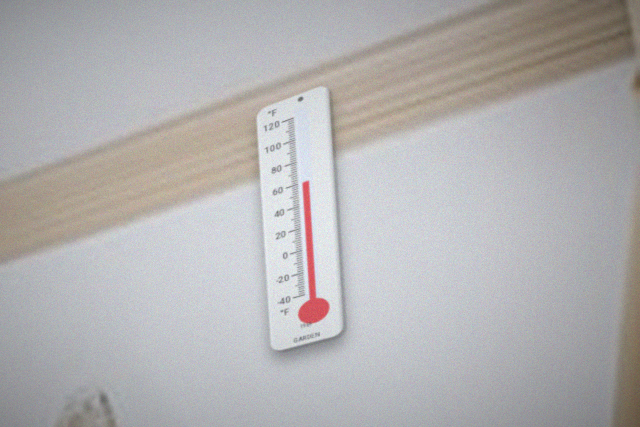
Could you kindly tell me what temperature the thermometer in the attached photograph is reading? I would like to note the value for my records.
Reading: 60 °F
